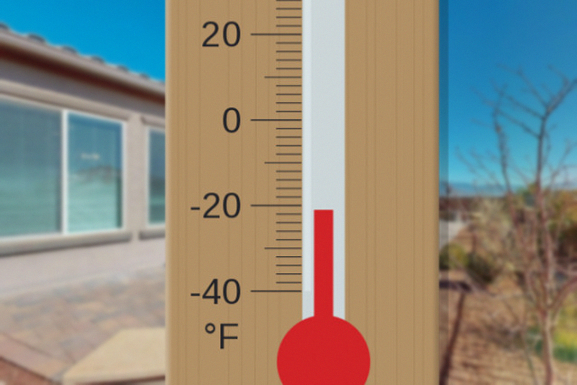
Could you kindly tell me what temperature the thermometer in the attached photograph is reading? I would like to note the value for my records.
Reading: -21 °F
